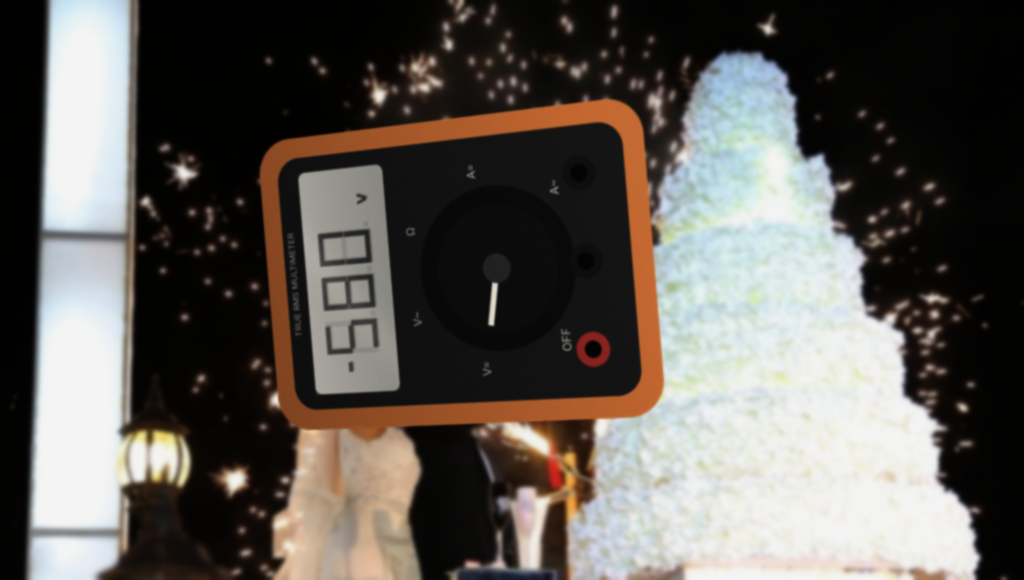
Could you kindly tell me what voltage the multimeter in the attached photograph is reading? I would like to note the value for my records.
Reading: -580 V
